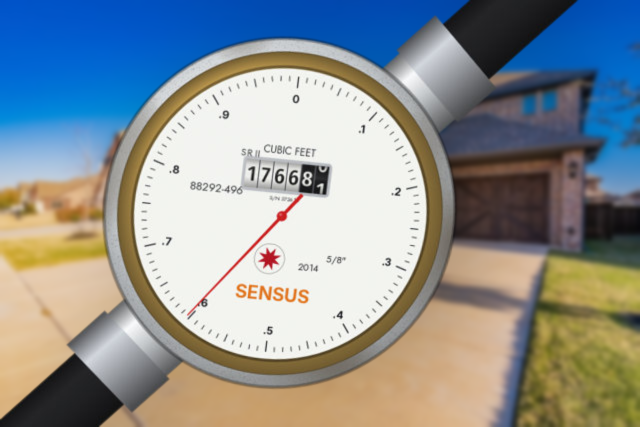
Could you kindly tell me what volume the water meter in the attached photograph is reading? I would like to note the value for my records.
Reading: 176680.60 ft³
